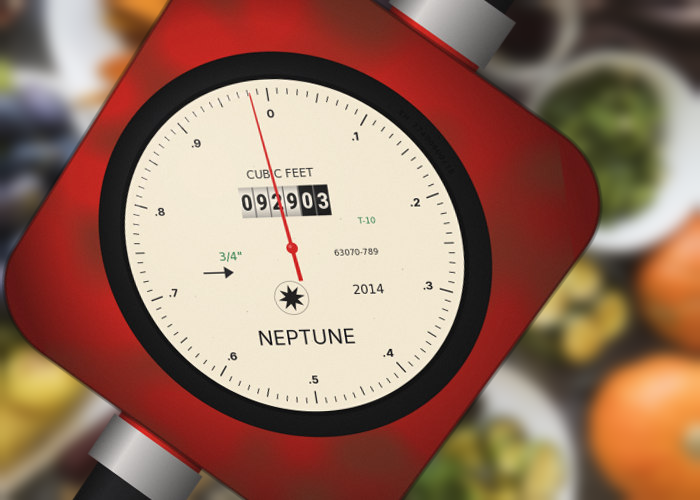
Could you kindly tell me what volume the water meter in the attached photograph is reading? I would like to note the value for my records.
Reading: 92902.98 ft³
